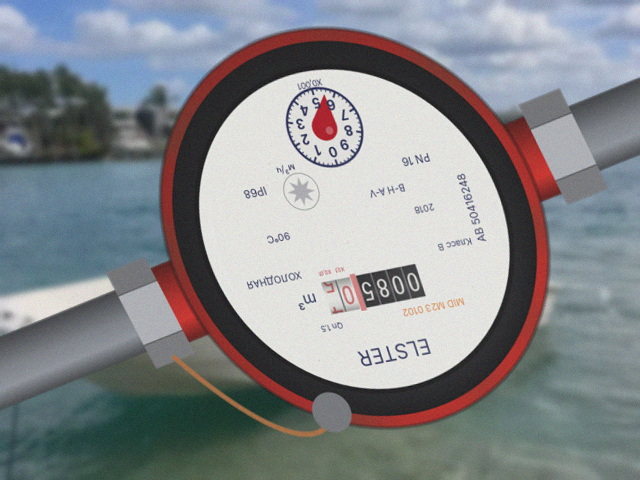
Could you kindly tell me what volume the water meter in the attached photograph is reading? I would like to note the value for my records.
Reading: 85.045 m³
